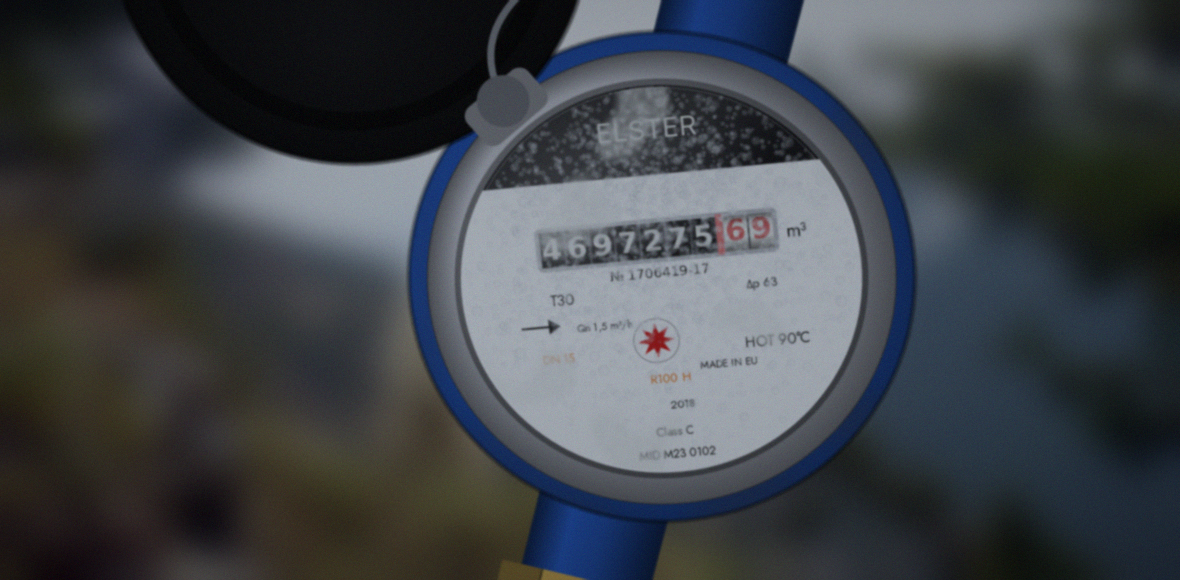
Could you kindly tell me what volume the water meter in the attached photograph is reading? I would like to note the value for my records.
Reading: 4697275.69 m³
